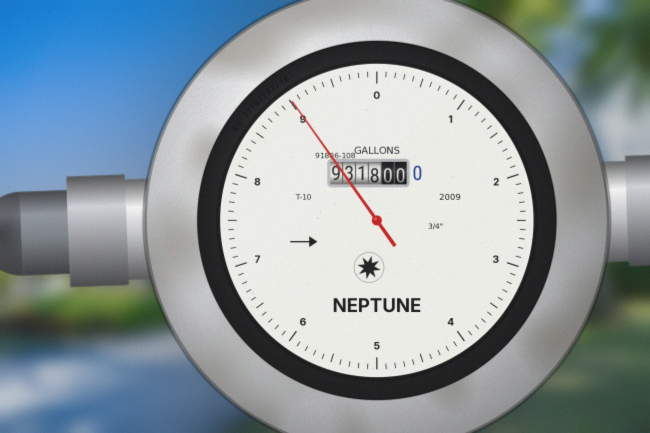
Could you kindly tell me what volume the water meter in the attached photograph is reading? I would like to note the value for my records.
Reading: 9317999.0 gal
